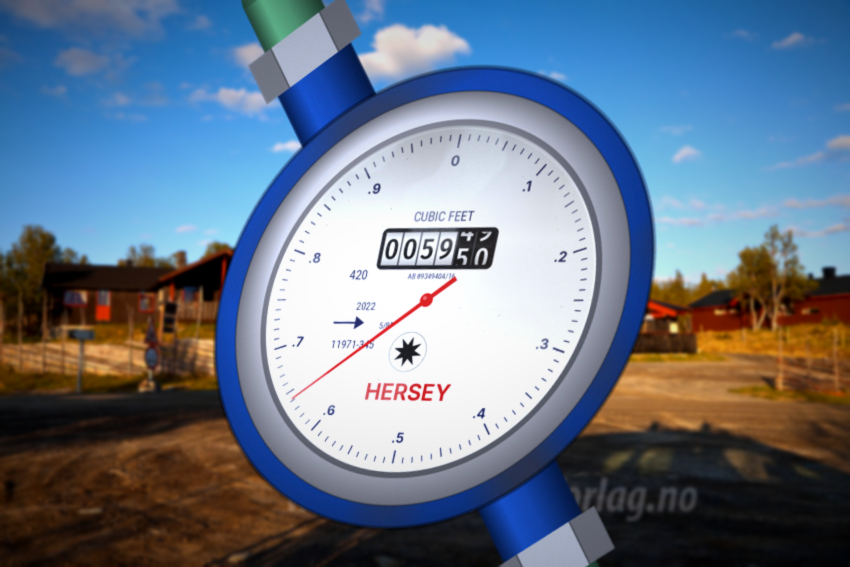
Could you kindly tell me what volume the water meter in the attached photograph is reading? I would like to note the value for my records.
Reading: 5949.64 ft³
